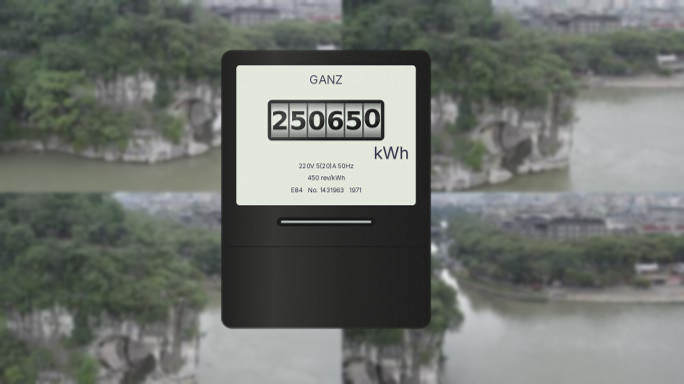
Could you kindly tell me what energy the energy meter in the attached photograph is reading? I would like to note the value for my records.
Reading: 250650 kWh
